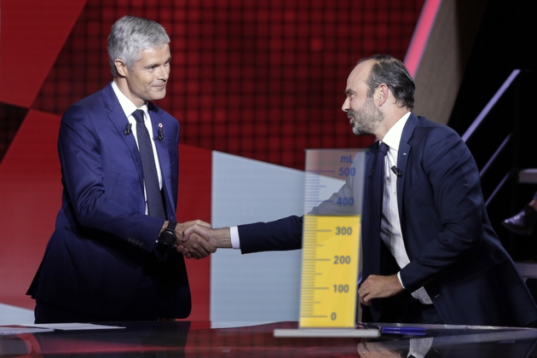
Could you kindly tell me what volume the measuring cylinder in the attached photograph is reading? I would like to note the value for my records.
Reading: 350 mL
